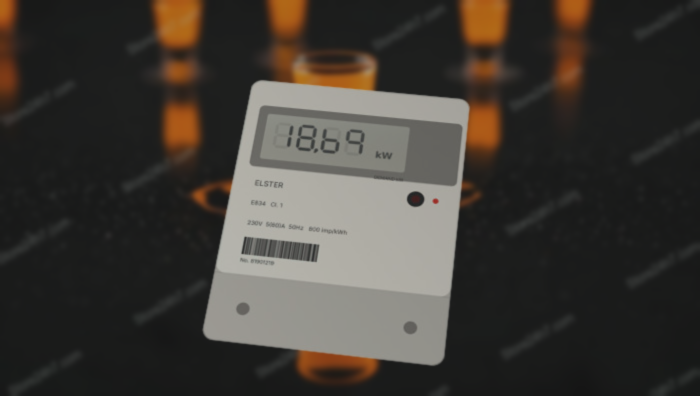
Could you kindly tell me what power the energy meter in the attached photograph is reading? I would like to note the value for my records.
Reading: 18.69 kW
